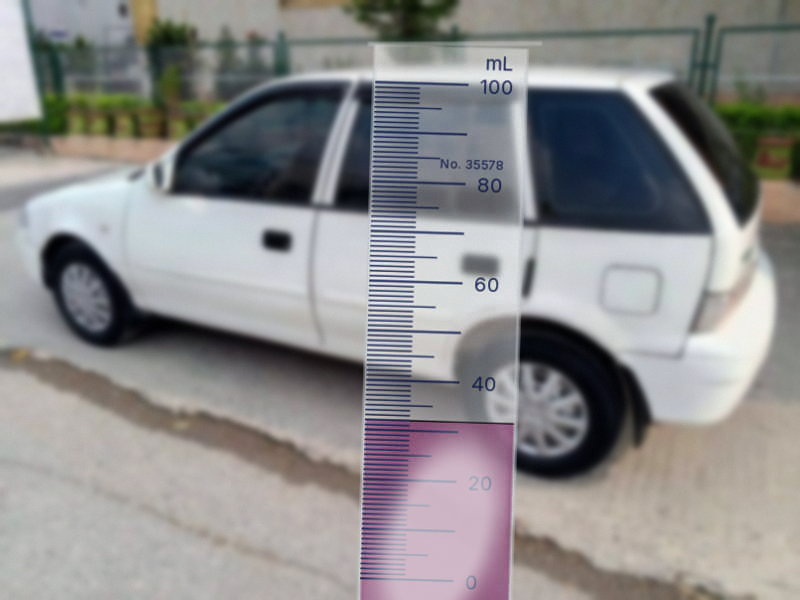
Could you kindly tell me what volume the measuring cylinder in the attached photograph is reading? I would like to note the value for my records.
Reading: 32 mL
